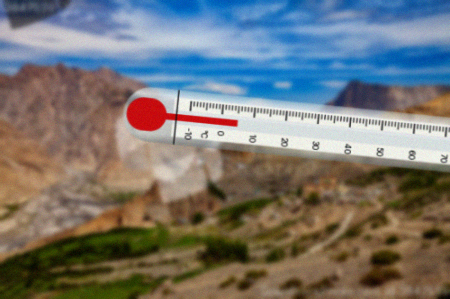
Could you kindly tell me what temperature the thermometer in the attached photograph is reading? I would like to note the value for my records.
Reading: 5 °C
